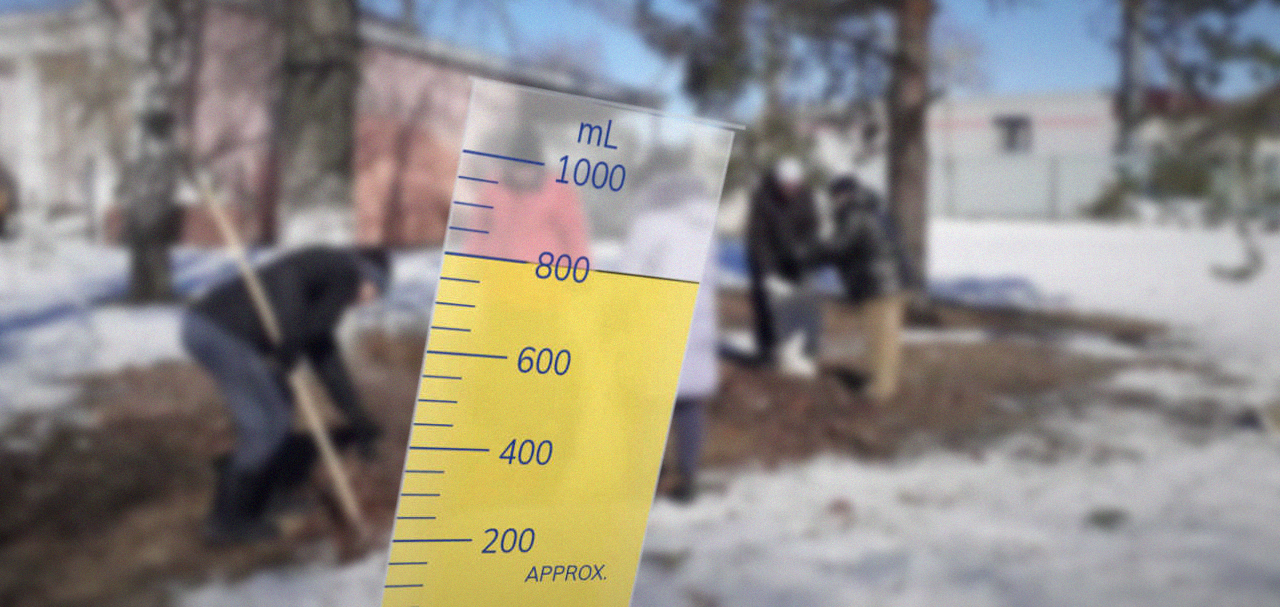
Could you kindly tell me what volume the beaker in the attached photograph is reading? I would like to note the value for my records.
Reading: 800 mL
